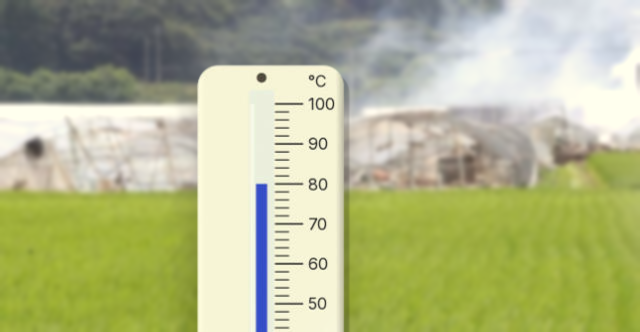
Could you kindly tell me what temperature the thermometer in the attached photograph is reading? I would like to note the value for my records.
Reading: 80 °C
